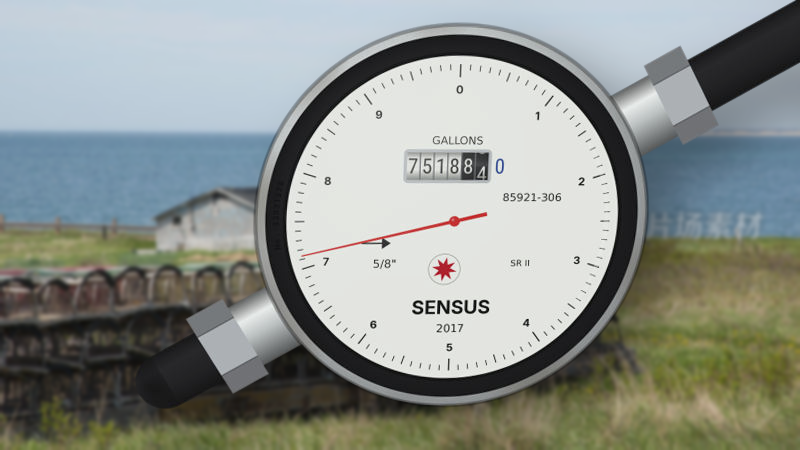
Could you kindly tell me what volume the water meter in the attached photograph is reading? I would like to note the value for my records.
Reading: 7518837.1 gal
